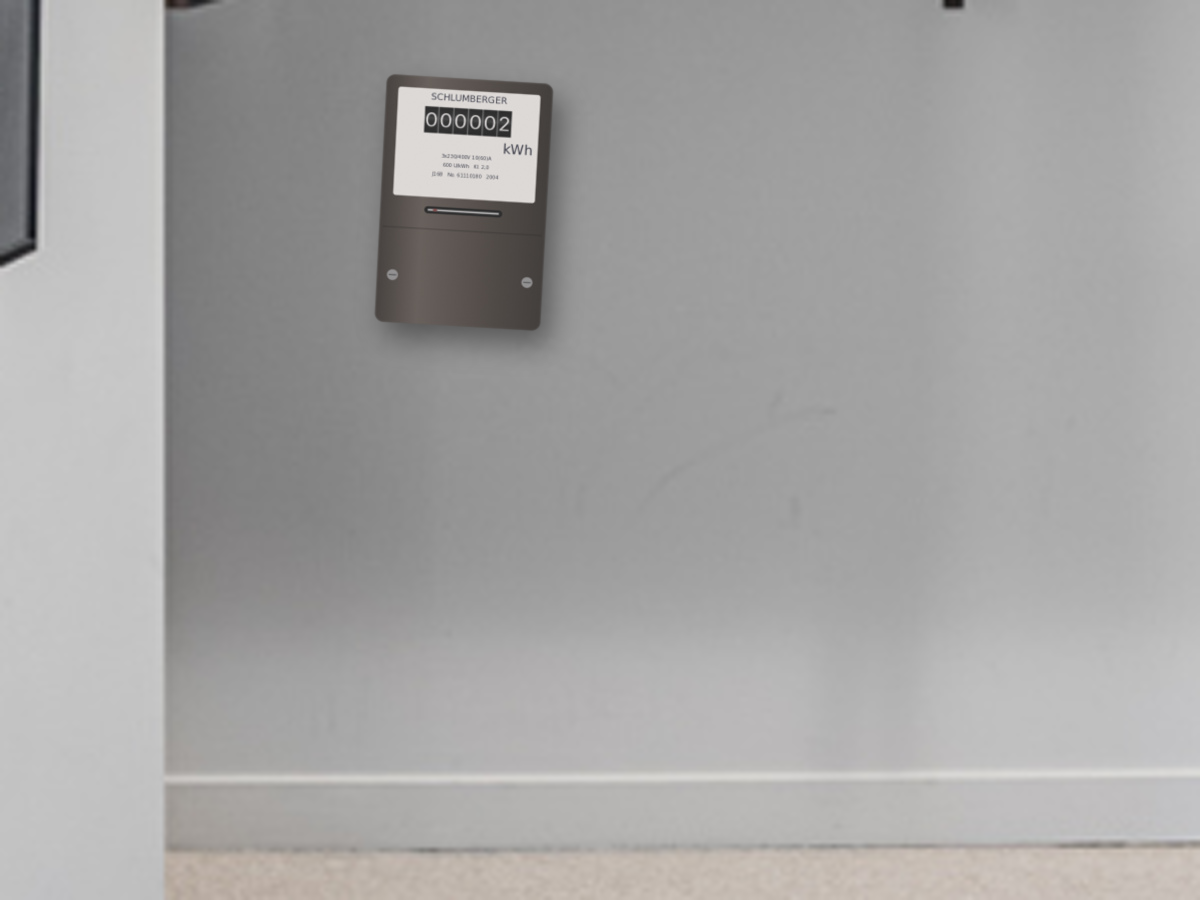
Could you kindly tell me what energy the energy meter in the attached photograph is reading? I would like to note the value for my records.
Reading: 2 kWh
